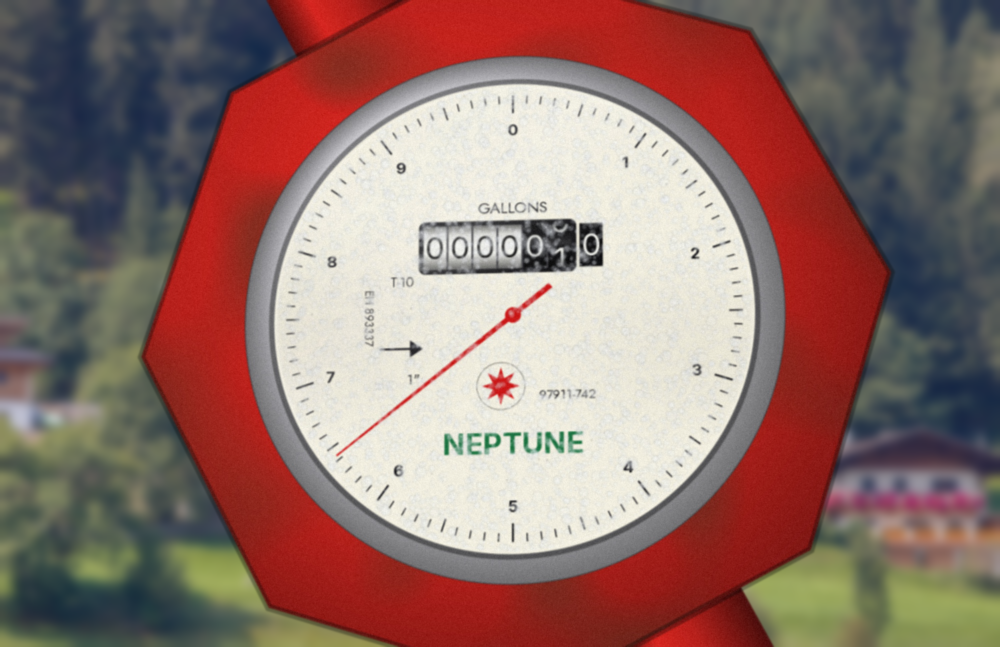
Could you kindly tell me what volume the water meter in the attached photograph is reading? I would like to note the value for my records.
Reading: 6.4 gal
